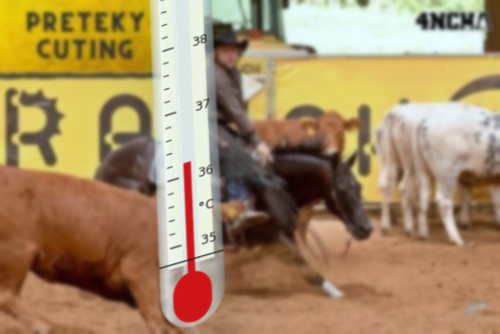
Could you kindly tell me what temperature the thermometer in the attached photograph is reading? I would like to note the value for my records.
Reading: 36.2 °C
